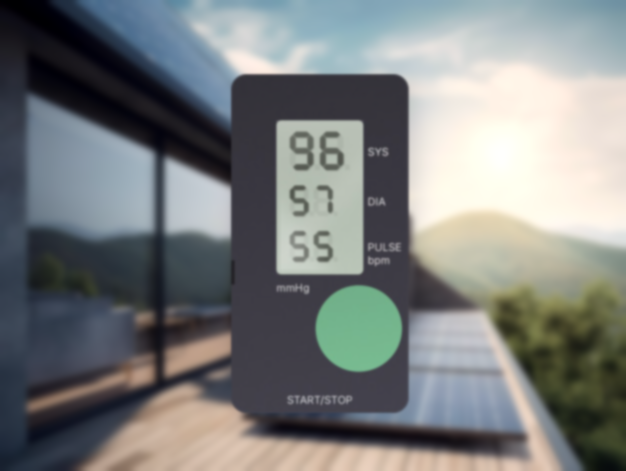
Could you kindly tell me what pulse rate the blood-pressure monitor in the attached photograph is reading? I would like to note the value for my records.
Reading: 55 bpm
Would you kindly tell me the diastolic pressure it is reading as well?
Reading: 57 mmHg
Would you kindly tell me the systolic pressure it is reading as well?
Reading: 96 mmHg
